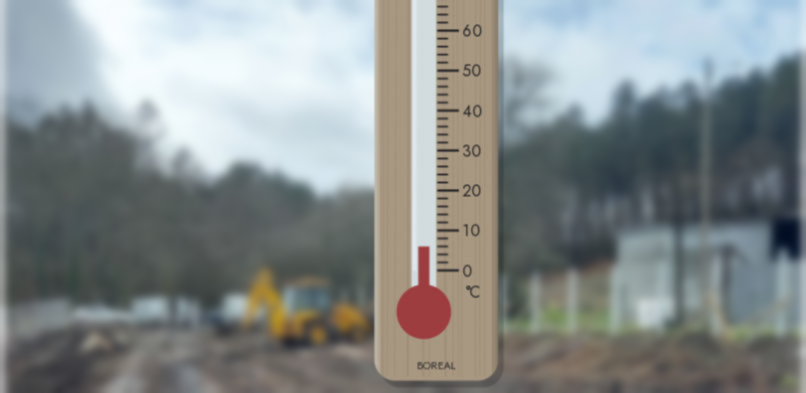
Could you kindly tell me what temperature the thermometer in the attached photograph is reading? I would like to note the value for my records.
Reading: 6 °C
